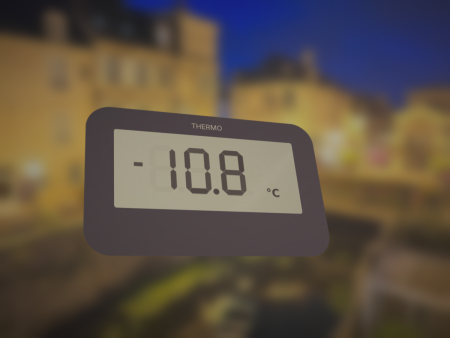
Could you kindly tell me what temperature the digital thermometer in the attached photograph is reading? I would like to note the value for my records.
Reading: -10.8 °C
